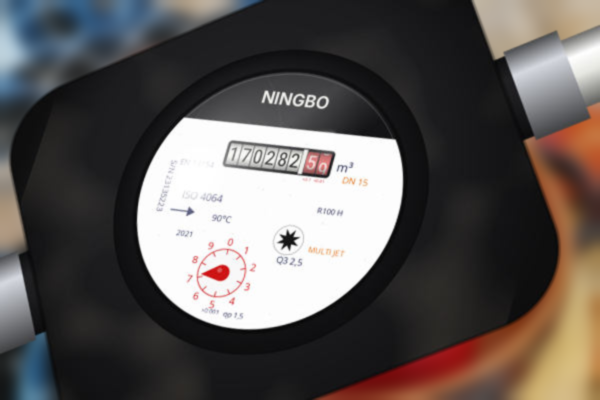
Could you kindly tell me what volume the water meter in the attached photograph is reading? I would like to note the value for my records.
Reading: 170282.587 m³
